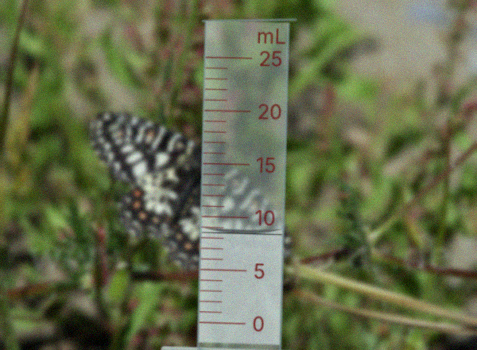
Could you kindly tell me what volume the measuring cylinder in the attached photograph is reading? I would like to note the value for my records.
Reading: 8.5 mL
